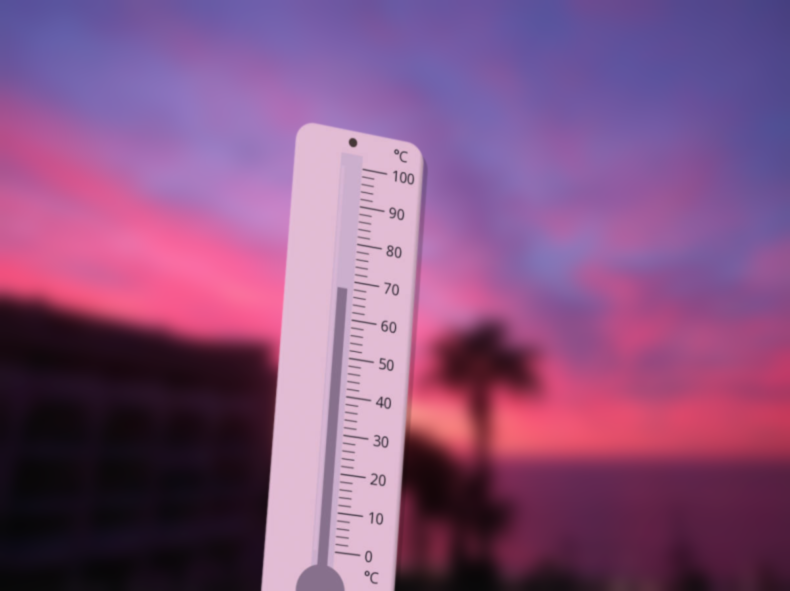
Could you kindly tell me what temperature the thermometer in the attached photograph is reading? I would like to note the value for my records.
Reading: 68 °C
